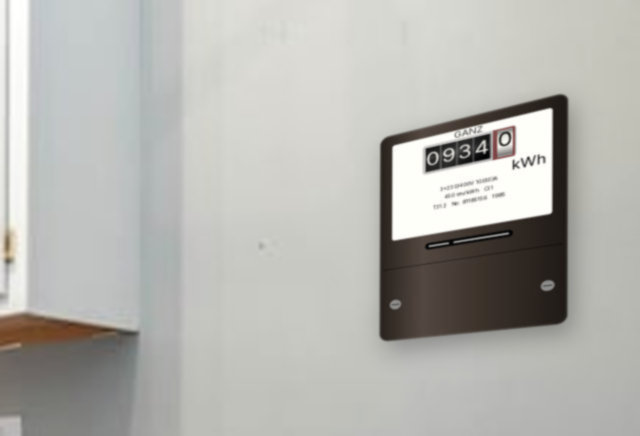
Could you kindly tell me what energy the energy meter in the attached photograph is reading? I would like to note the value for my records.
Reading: 934.0 kWh
